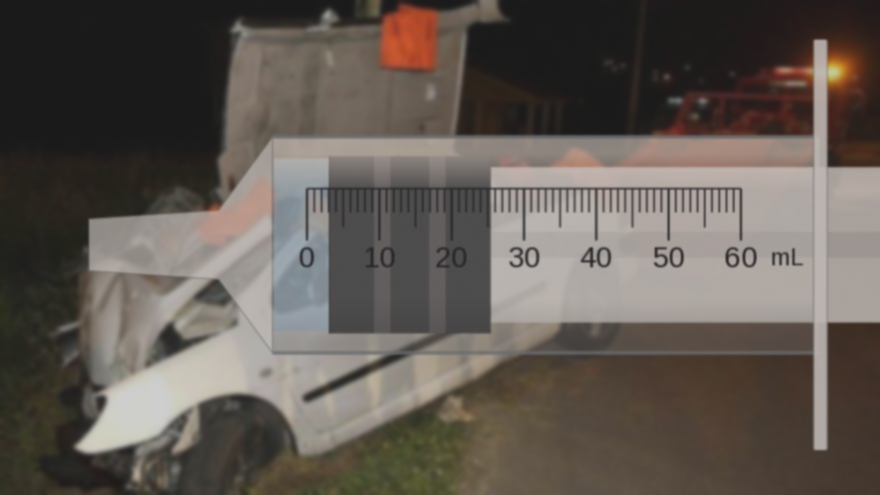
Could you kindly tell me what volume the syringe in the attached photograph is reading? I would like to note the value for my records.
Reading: 3 mL
